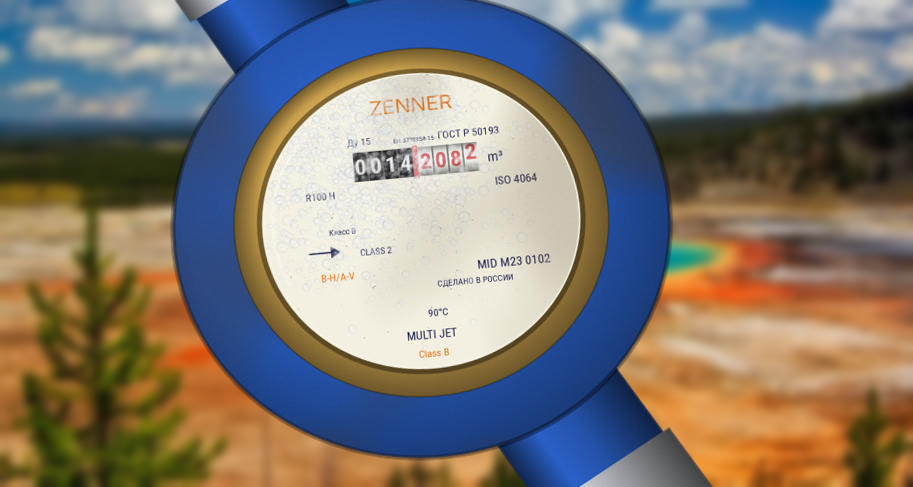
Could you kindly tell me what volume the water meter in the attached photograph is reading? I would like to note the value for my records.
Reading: 14.2082 m³
